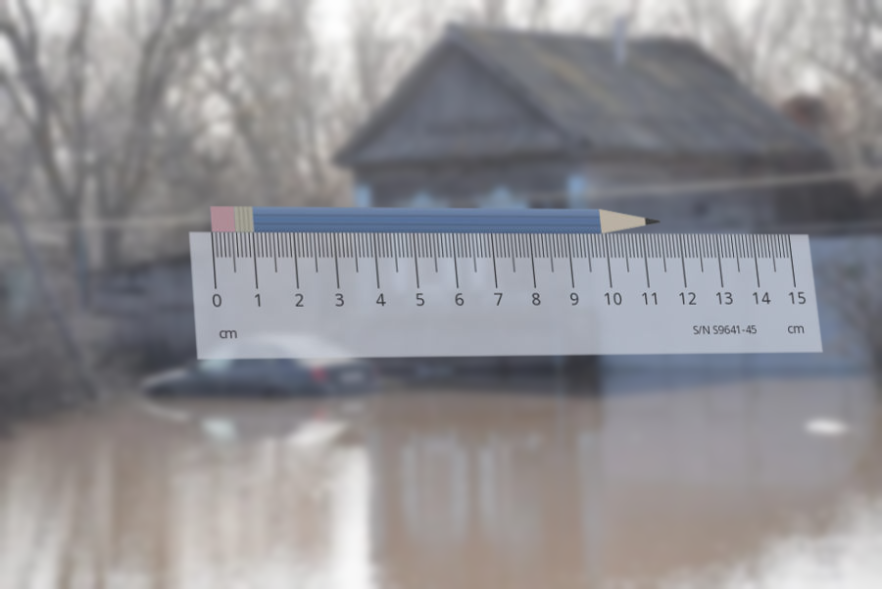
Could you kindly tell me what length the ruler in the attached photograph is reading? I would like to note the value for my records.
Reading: 11.5 cm
